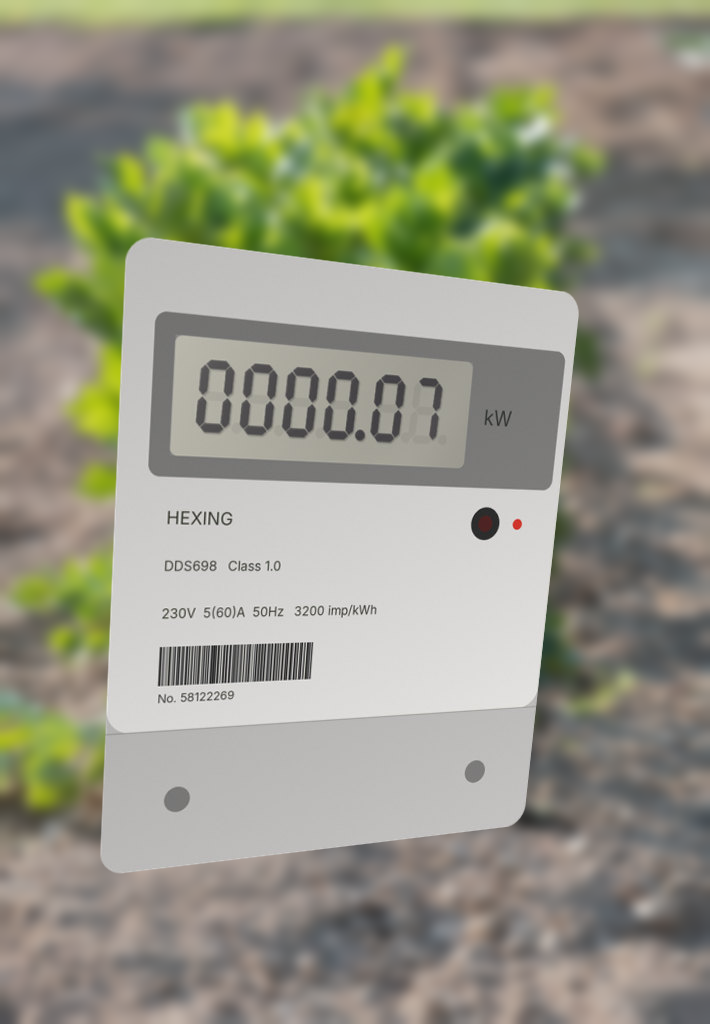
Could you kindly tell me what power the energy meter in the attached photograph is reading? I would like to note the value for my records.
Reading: 0.07 kW
